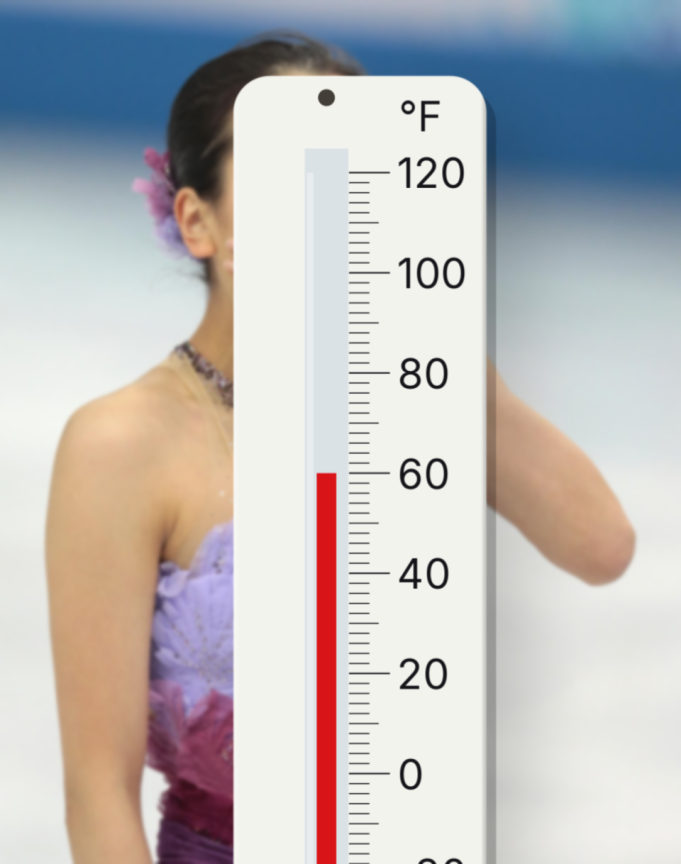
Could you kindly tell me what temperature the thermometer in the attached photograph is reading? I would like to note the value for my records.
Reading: 60 °F
